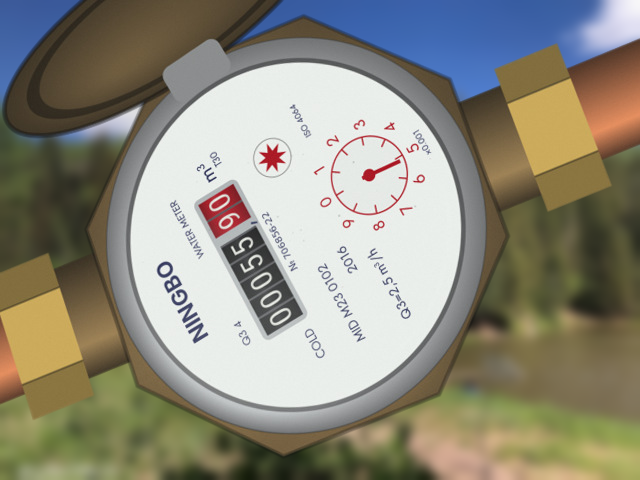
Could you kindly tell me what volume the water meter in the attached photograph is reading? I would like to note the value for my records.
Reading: 55.905 m³
